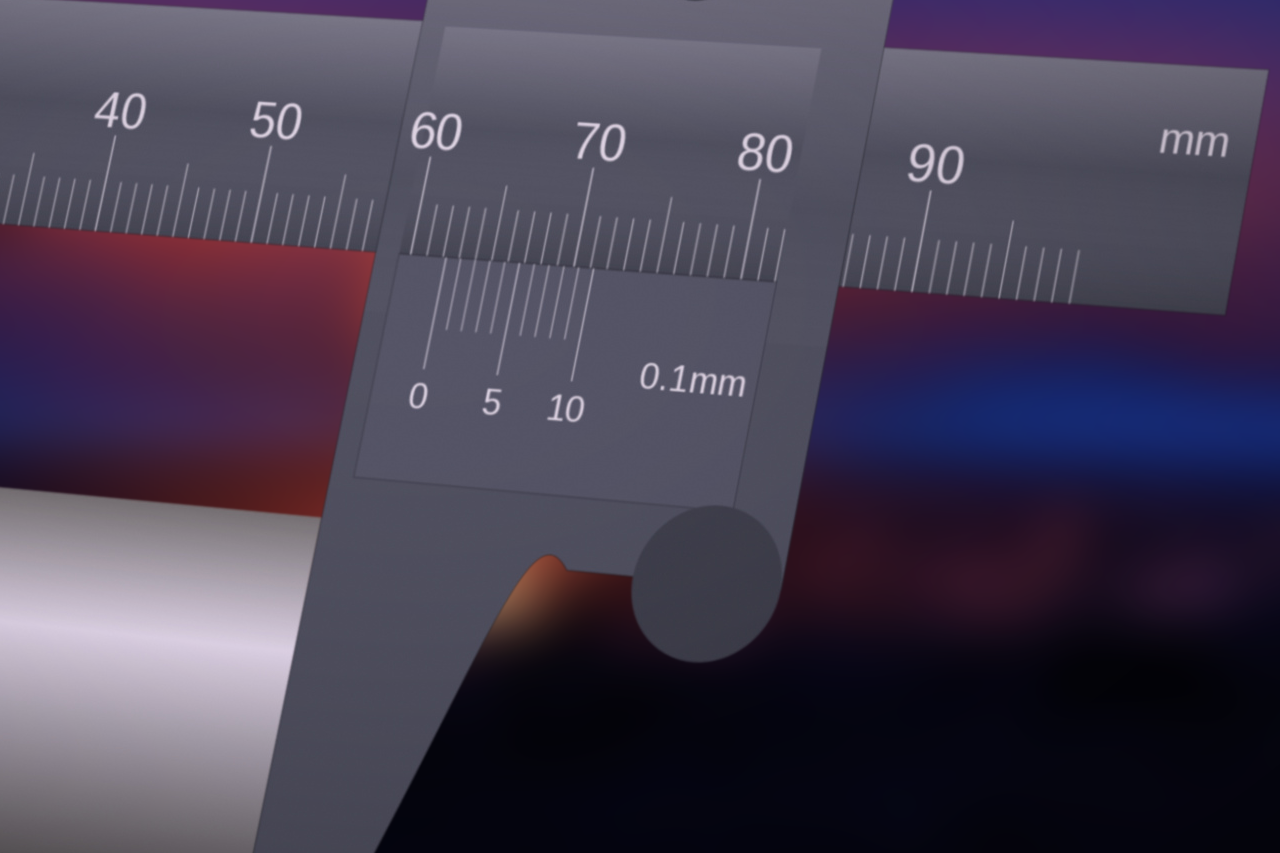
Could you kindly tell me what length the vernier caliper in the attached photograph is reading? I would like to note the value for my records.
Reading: 62.2 mm
